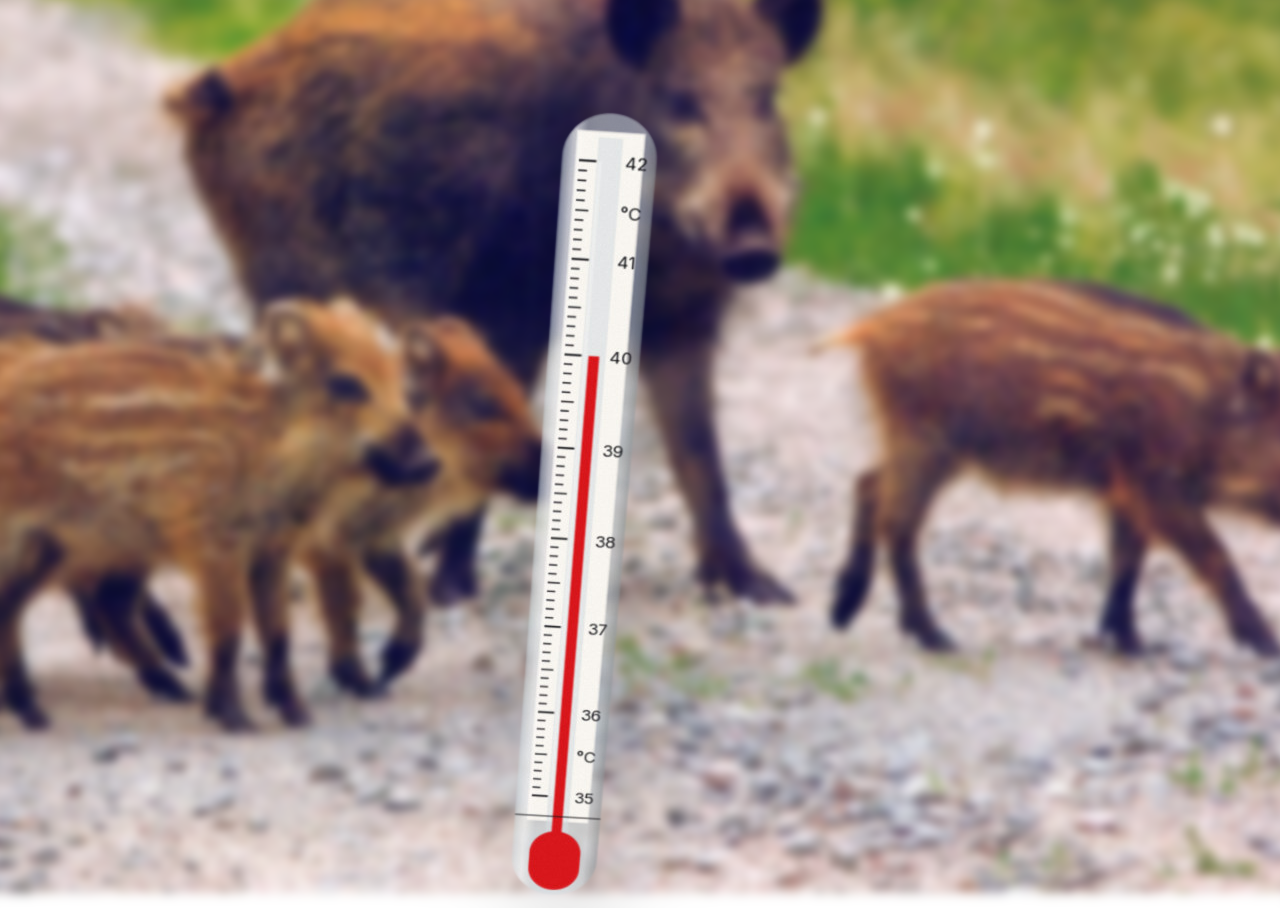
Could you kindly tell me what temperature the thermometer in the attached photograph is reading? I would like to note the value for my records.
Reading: 40 °C
